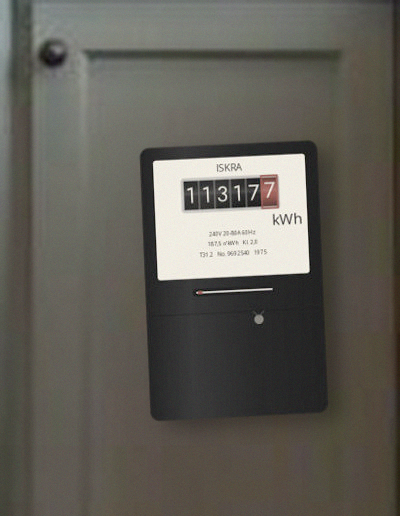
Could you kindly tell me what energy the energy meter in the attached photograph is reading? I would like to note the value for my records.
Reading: 11317.7 kWh
